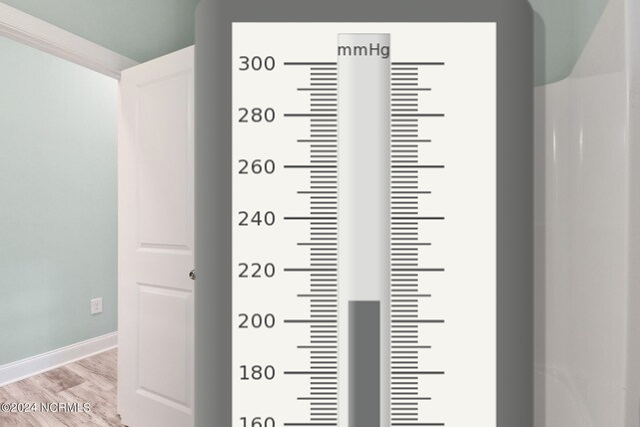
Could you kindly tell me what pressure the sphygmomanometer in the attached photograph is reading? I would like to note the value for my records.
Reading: 208 mmHg
